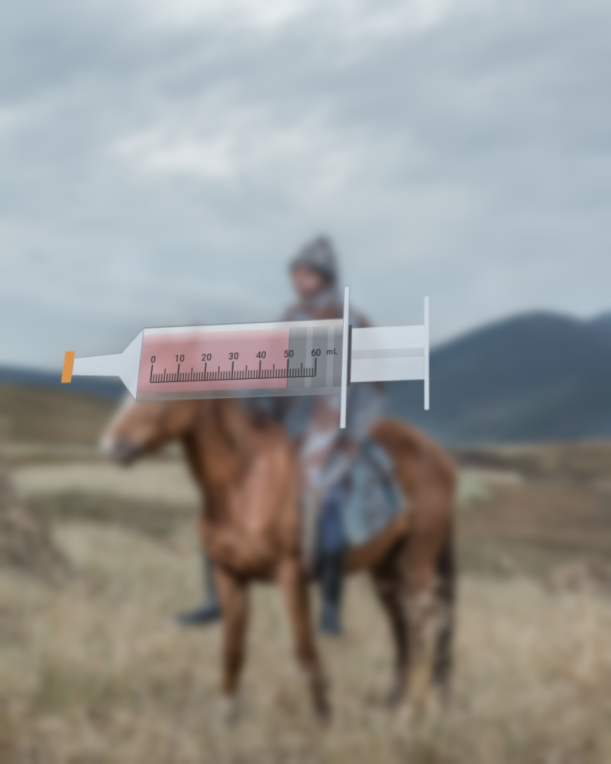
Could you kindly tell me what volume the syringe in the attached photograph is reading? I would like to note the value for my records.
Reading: 50 mL
